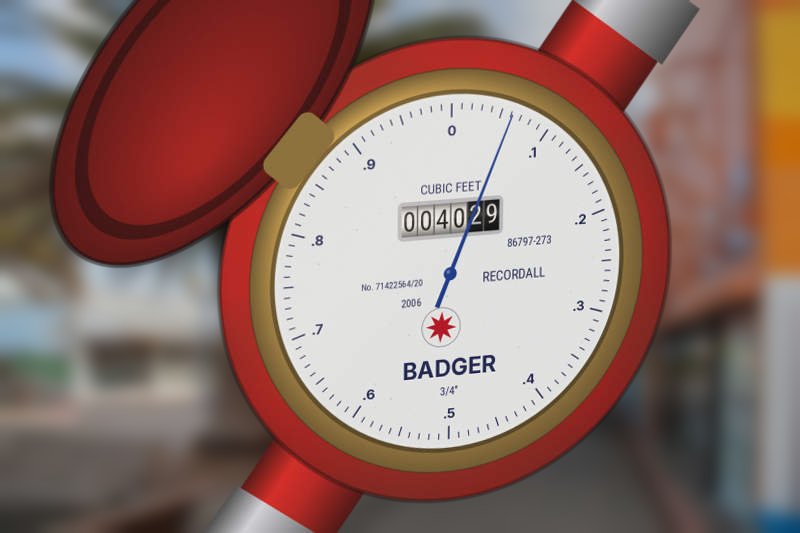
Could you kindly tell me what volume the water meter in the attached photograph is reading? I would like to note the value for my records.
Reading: 4029.06 ft³
